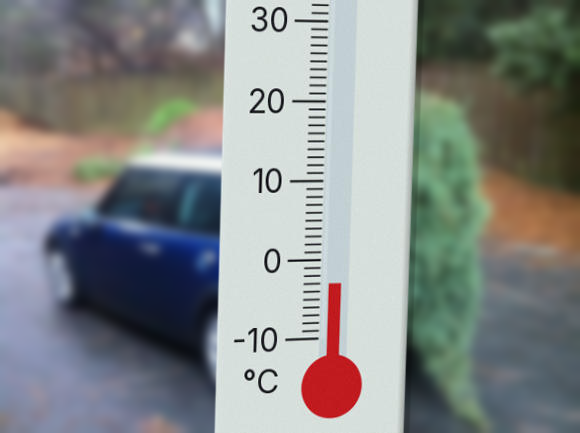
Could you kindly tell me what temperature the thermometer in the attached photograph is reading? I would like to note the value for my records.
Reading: -3 °C
